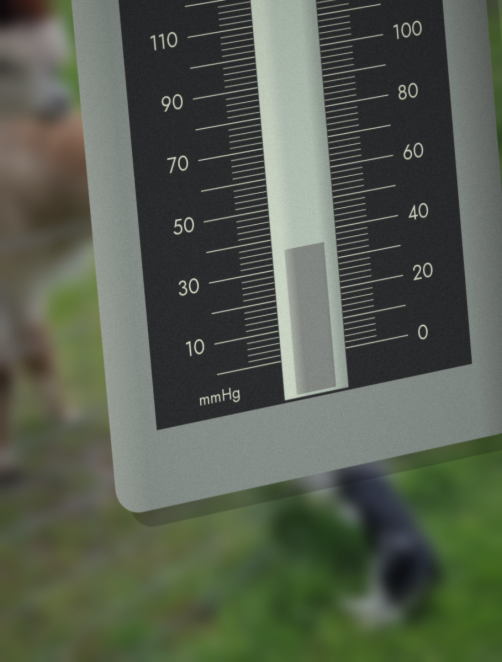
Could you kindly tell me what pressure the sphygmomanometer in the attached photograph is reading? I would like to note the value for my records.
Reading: 36 mmHg
